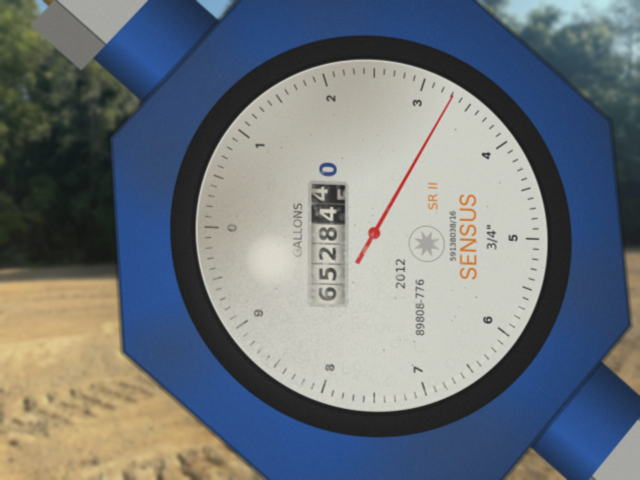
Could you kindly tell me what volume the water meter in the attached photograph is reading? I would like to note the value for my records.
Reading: 6528443.3 gal
